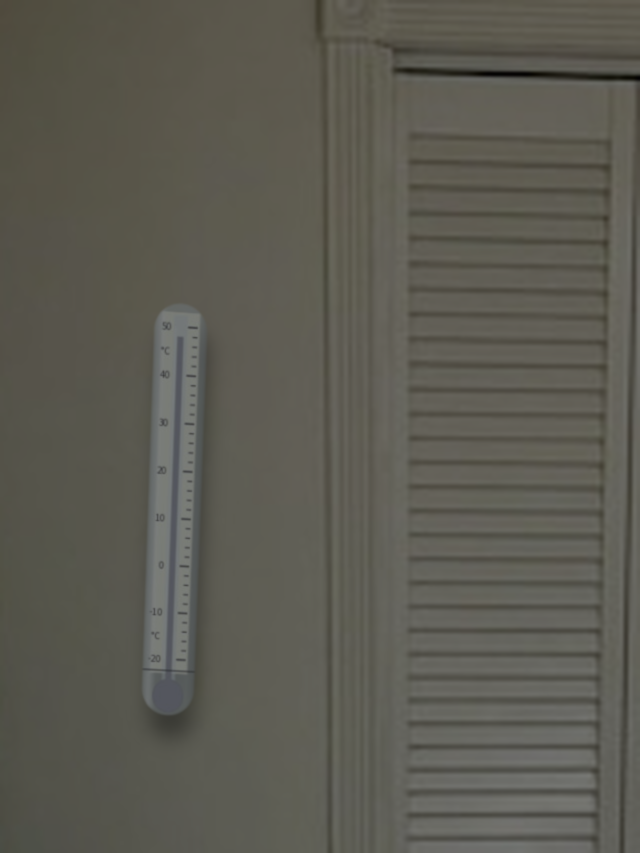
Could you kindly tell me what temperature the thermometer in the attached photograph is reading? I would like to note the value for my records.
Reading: 48 °C
